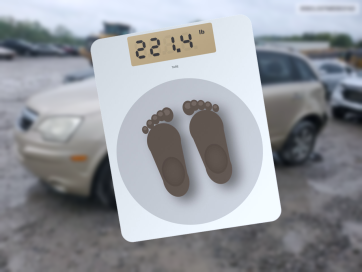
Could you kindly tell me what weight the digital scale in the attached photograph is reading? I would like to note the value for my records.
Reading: 221.4 lb
